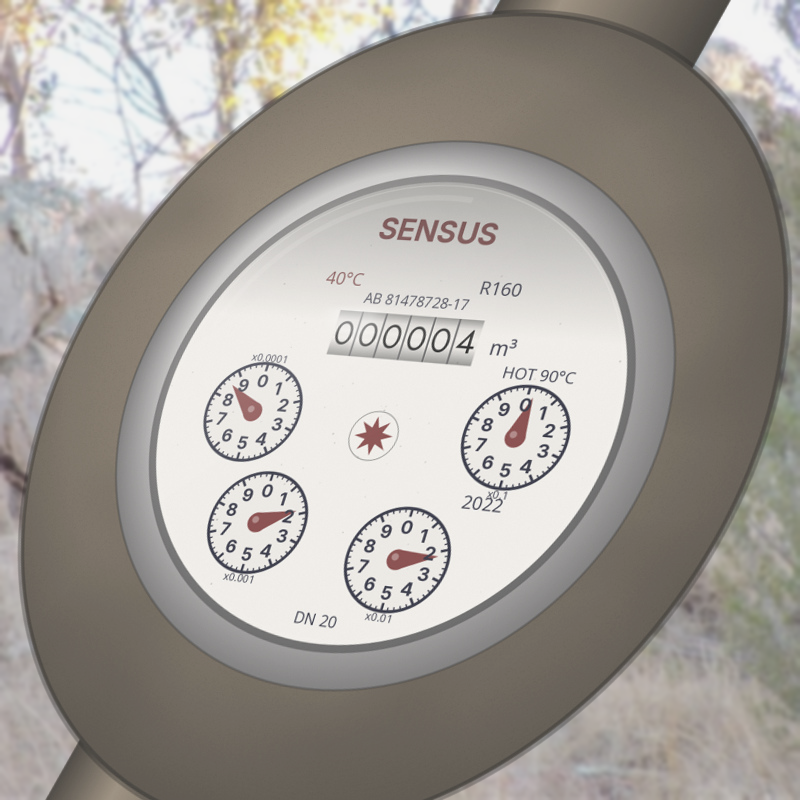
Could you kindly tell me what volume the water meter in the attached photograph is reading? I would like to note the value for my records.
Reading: 4.0218 m³
